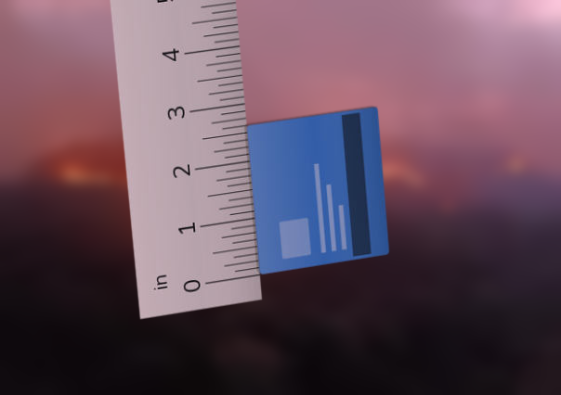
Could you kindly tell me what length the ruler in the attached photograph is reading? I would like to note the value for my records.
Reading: 2.625 in
